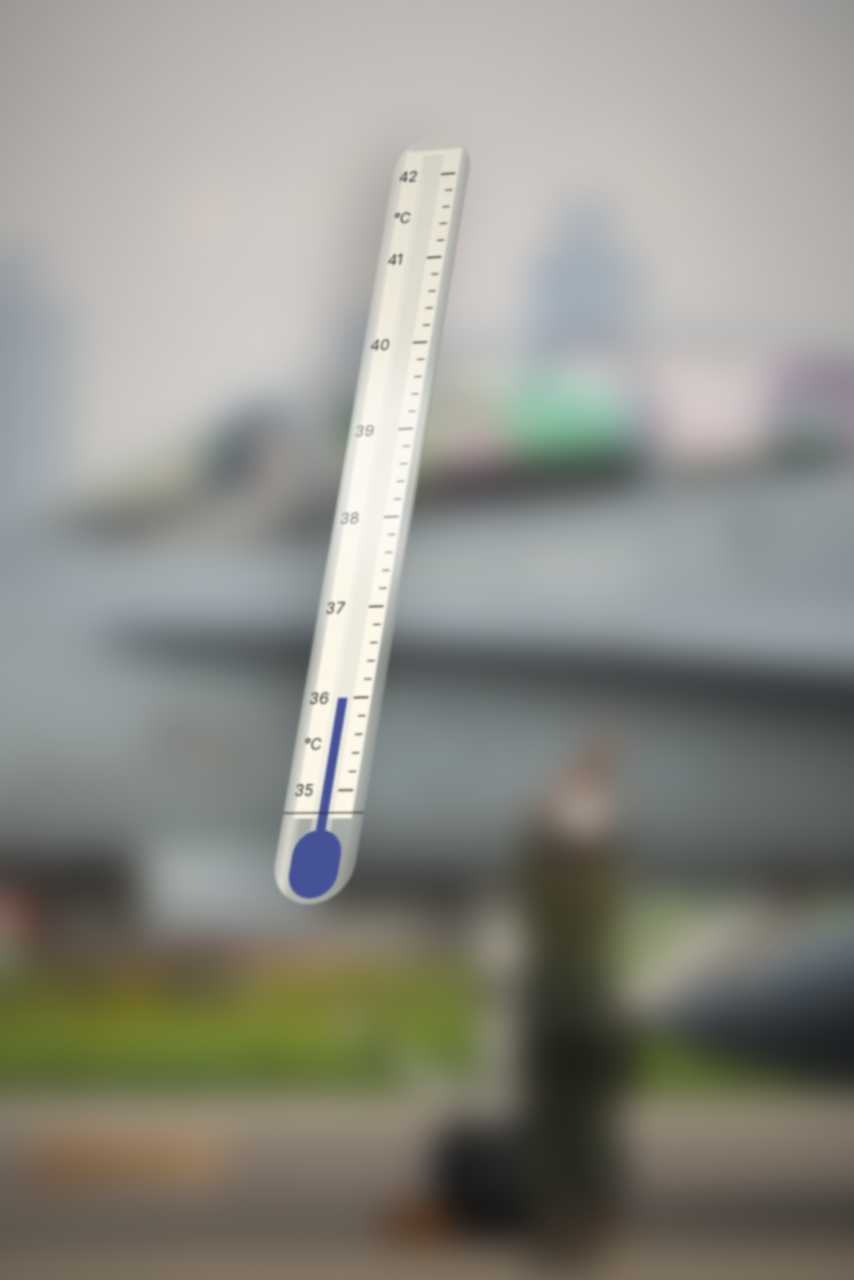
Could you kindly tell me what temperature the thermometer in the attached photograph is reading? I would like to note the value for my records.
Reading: 36 °C
